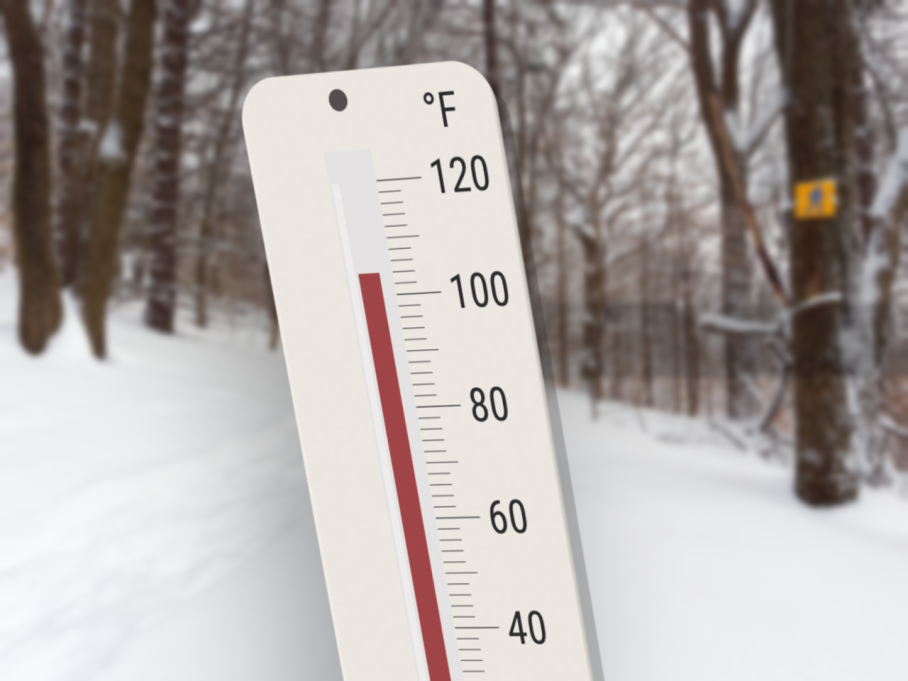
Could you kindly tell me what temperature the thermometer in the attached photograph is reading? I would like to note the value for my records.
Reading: 104 °F
